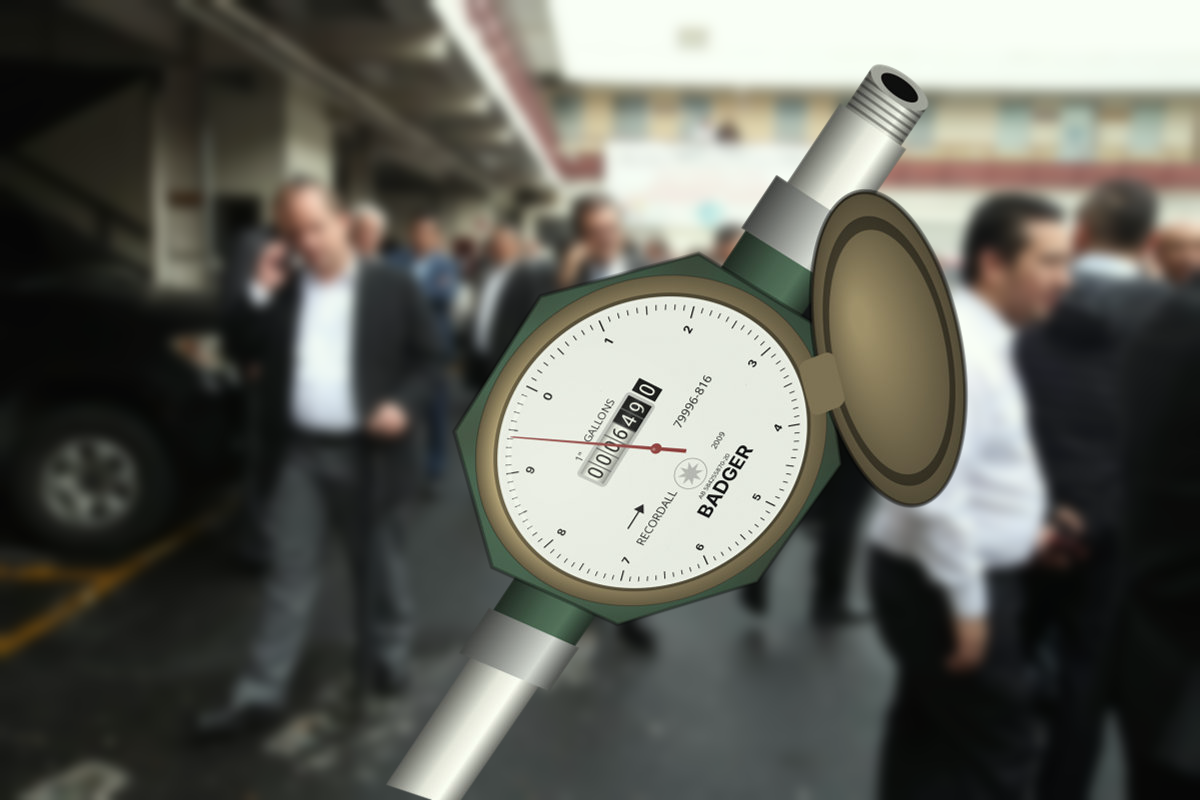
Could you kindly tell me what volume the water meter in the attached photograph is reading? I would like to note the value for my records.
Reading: 6489.4 gal
